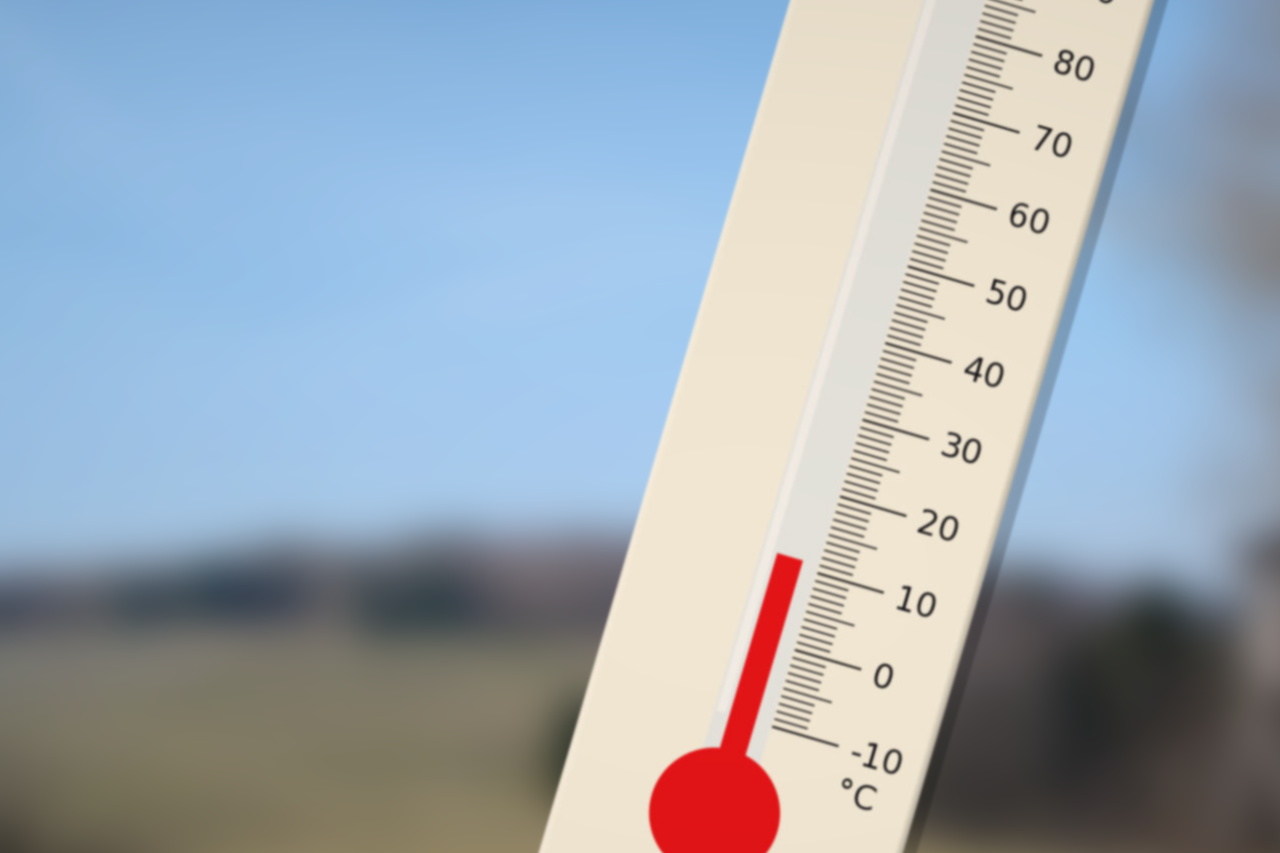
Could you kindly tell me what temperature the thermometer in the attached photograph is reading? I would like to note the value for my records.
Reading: 11 °C
